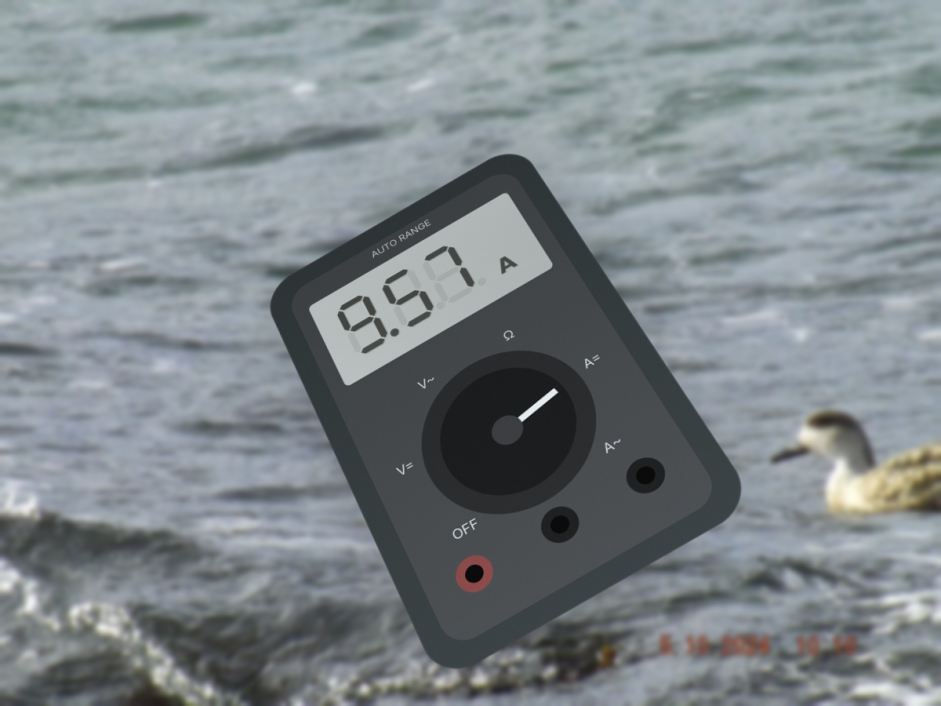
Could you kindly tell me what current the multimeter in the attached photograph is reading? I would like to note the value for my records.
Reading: 9.57 A
